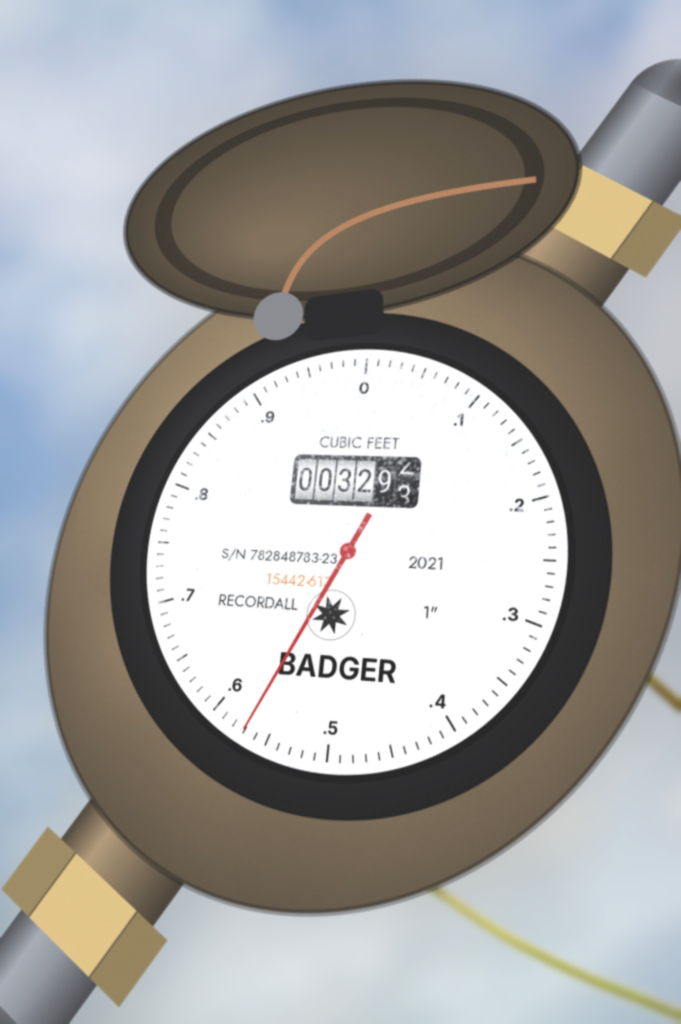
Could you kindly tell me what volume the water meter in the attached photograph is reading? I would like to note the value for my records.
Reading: 3292.57 ft³
